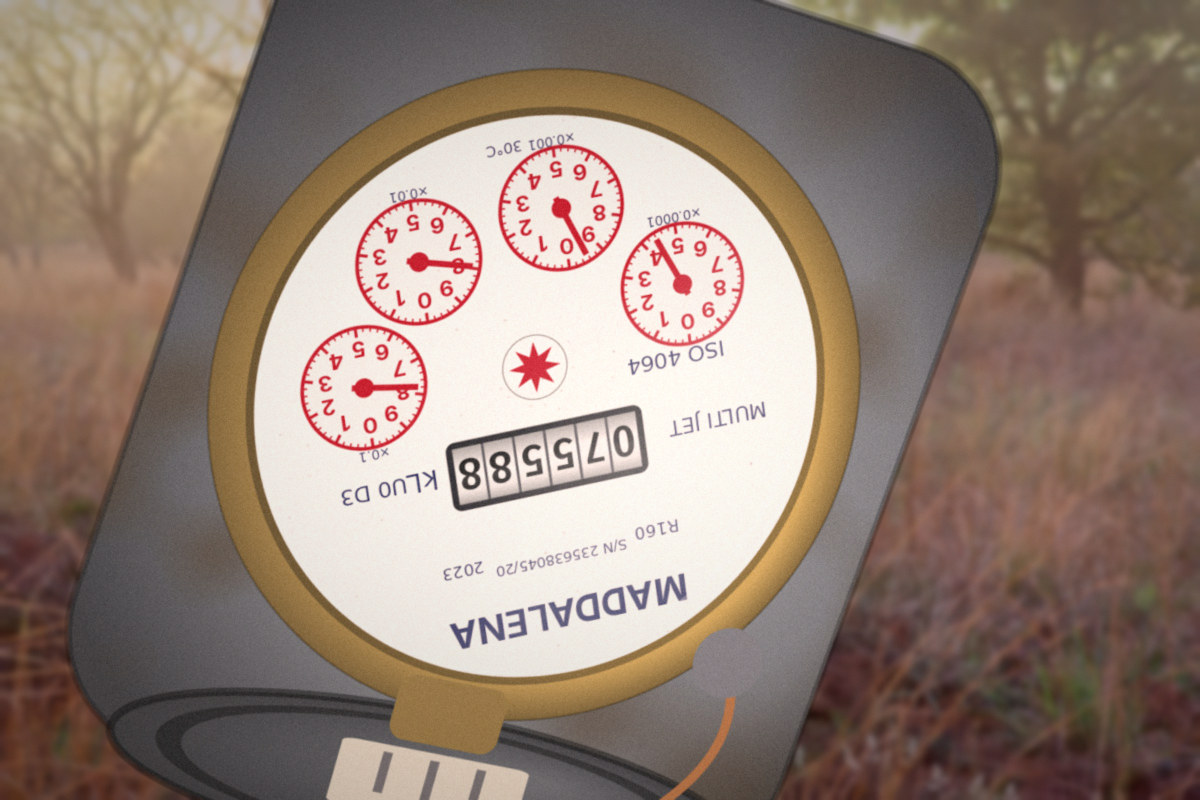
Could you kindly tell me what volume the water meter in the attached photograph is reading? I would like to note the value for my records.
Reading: 75588.7794 kL
